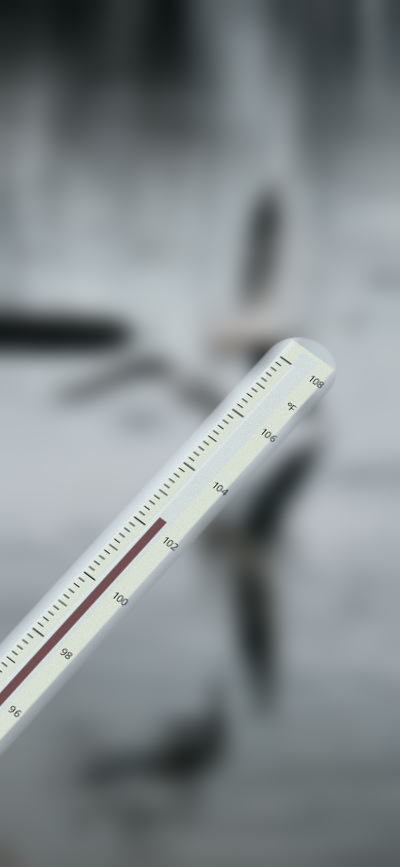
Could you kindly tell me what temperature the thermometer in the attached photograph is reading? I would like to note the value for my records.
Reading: 102.4 °F
